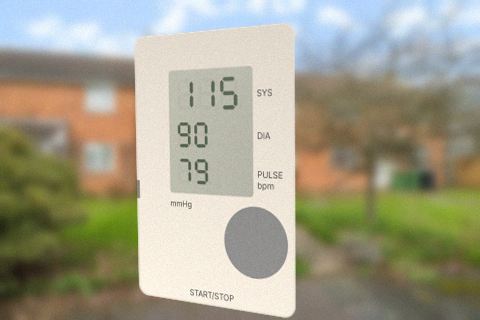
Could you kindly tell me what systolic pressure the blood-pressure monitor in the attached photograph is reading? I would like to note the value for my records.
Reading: 115 mmHg
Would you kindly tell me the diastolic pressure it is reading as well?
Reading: 90 mmHg
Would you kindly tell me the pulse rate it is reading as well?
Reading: 79 bpm
